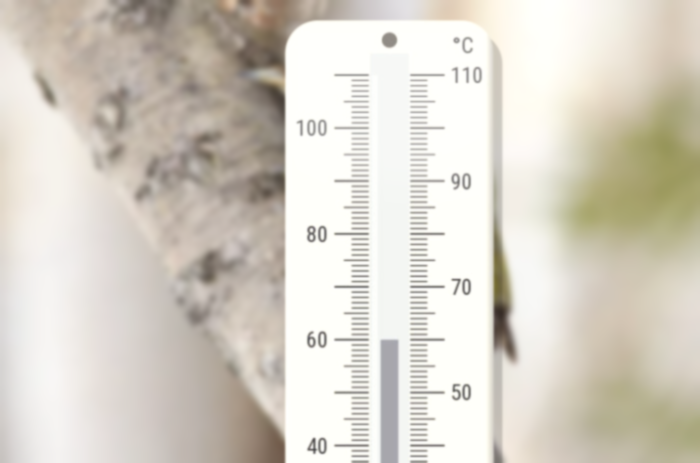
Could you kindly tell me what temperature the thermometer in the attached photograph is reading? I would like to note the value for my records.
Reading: 60 °C
